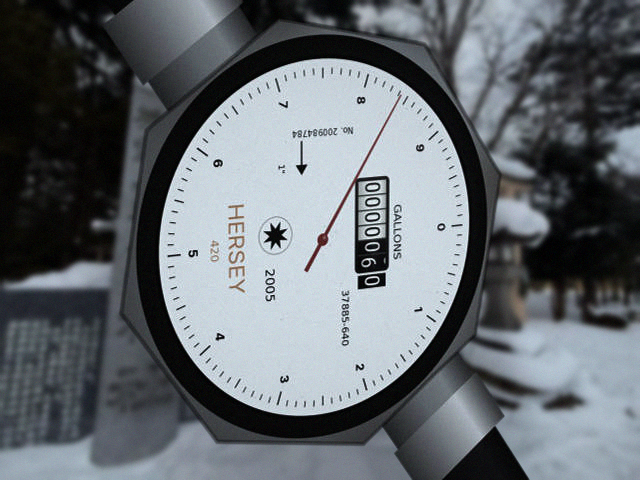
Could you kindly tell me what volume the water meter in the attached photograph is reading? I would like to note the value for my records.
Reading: 58.4 gal
